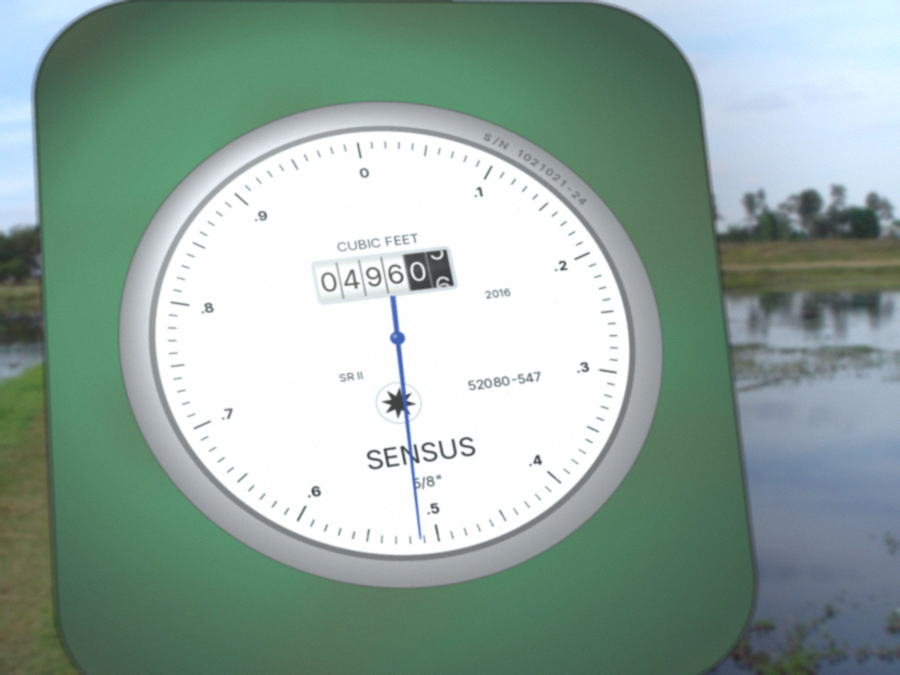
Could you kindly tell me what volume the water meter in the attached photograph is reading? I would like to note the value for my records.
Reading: 49605.51 ft³
